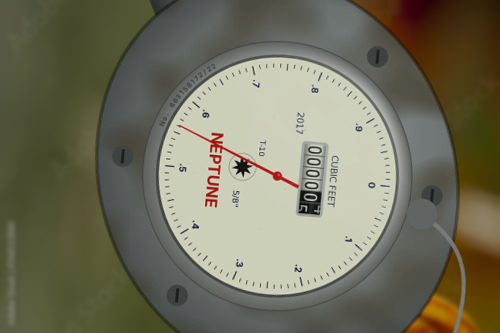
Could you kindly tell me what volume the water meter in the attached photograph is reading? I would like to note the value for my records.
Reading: 4.56 ft³
